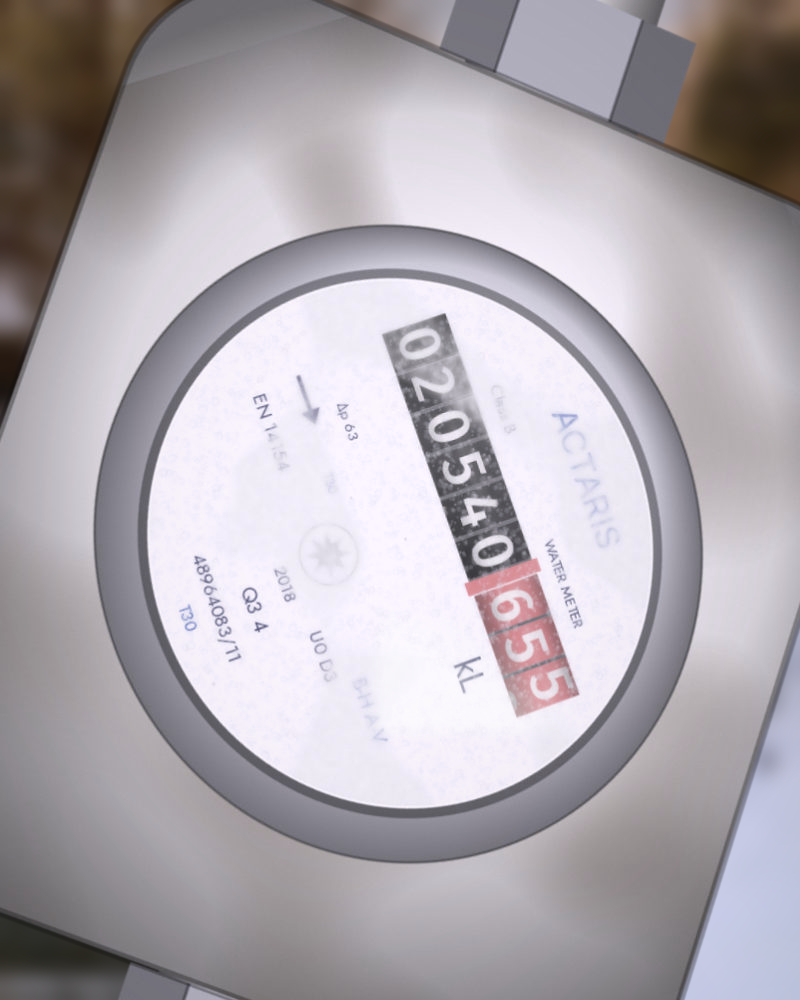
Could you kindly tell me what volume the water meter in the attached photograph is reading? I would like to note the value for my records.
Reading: 20540.655 kL
